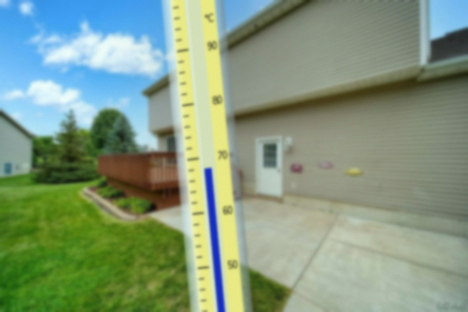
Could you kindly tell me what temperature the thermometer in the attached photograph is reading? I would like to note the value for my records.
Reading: 68 °C
